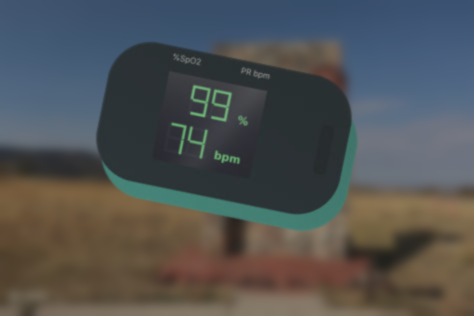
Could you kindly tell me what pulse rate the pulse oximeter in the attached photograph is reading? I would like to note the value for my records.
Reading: 74 bpm
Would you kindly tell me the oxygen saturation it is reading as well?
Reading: 99 %
